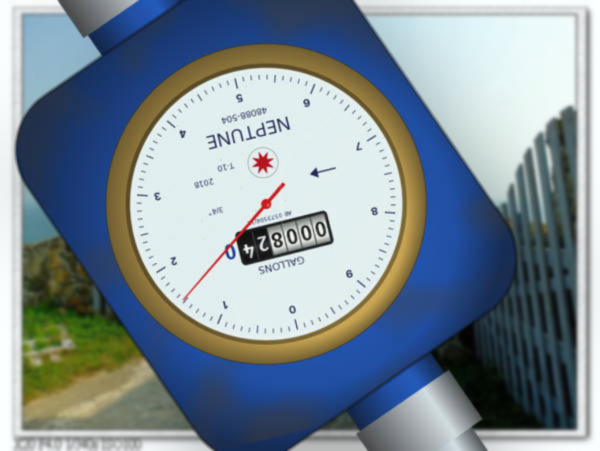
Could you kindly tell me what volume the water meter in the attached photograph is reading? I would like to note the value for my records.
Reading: 8241.5 gal
